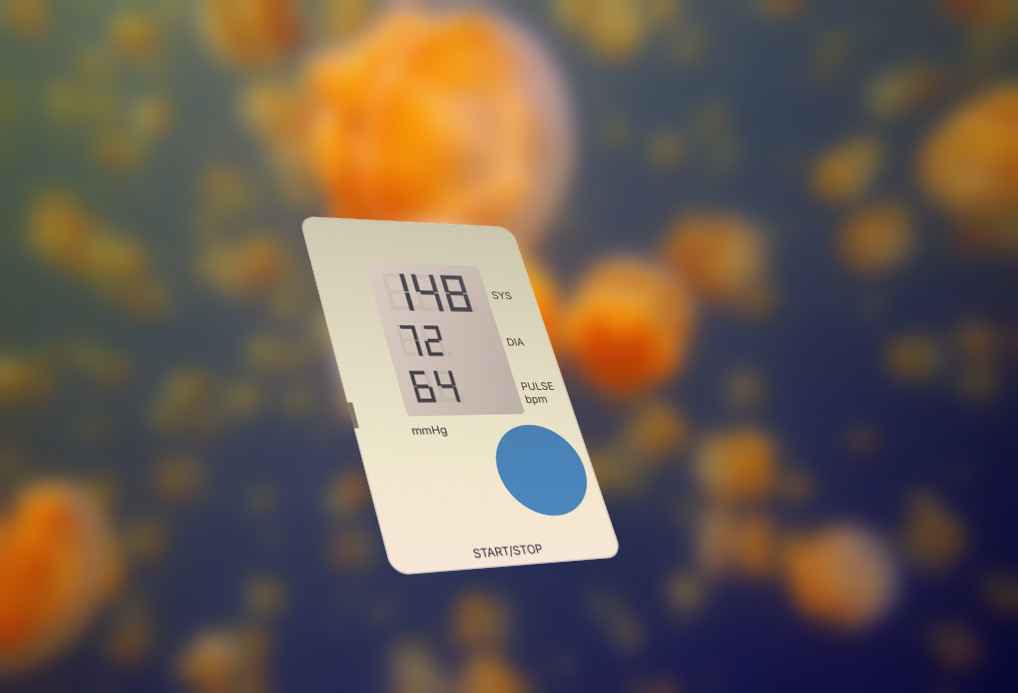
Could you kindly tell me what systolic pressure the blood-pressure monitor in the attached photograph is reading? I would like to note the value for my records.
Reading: 148 mmHg
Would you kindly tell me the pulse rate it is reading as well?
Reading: 64 bpm
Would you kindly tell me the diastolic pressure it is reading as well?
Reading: 72 mmHg
